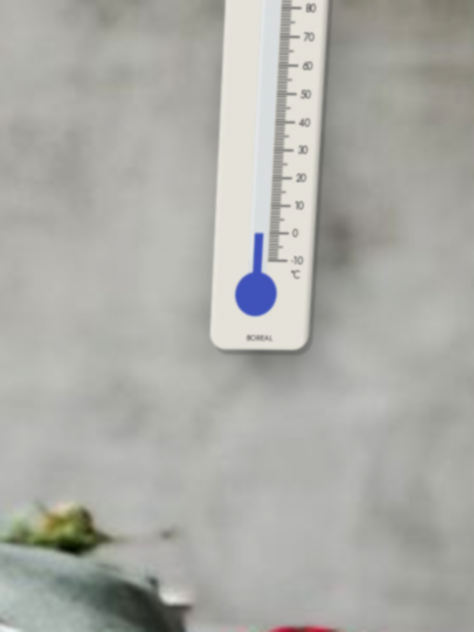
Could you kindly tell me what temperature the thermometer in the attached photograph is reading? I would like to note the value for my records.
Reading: 0 °C
